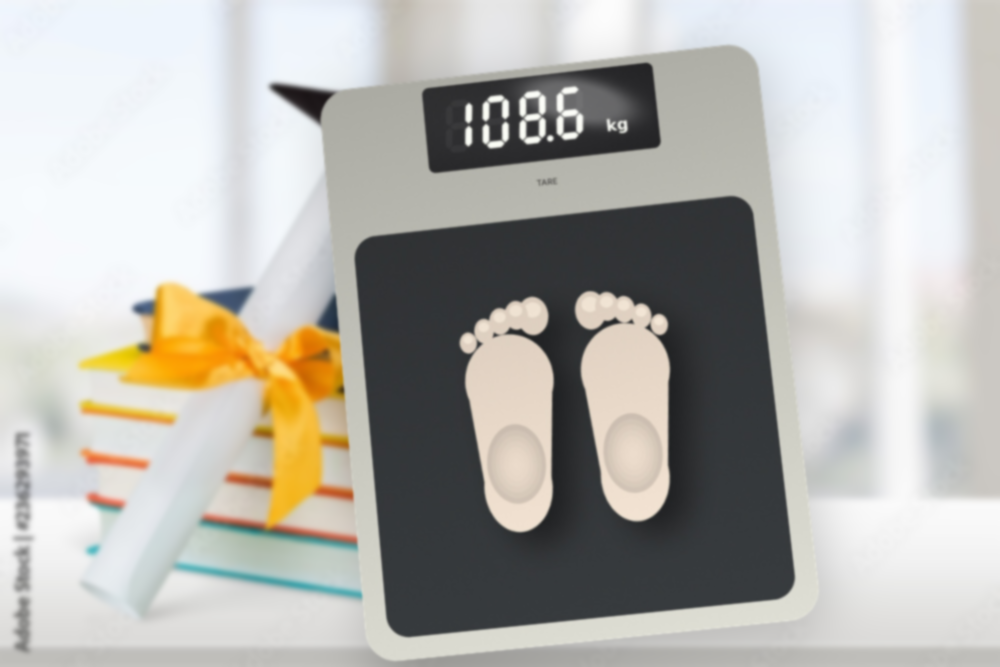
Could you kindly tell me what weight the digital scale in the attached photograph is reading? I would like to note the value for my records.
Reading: 108.6 kg
